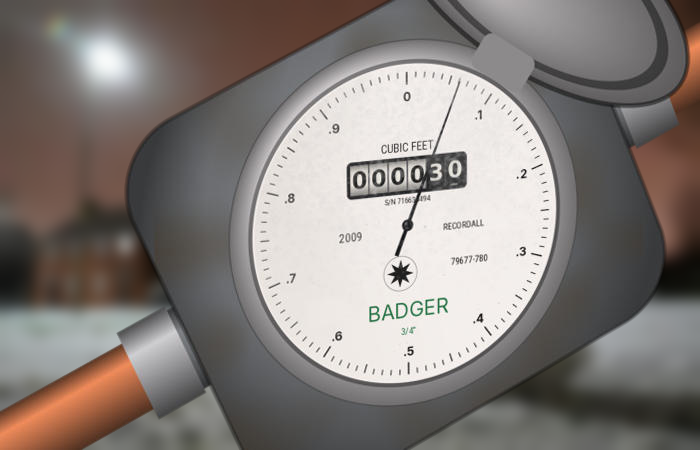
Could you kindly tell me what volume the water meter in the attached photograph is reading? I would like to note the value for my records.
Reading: 30.06 ft³
